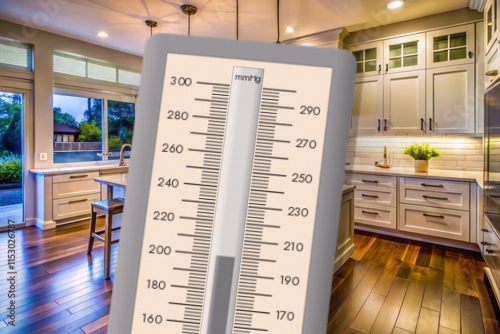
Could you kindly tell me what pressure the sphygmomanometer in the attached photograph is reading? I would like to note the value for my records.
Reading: 200 mmHg
